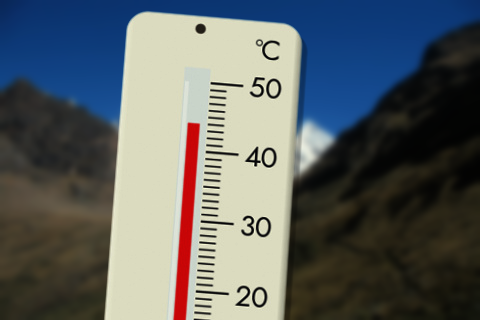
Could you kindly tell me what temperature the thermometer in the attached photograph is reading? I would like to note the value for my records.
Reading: 44 °C
